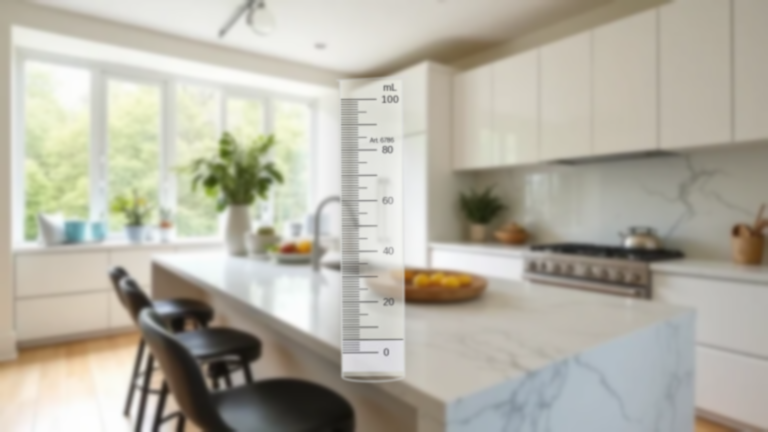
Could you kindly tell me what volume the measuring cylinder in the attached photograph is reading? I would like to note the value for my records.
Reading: 5 mL
